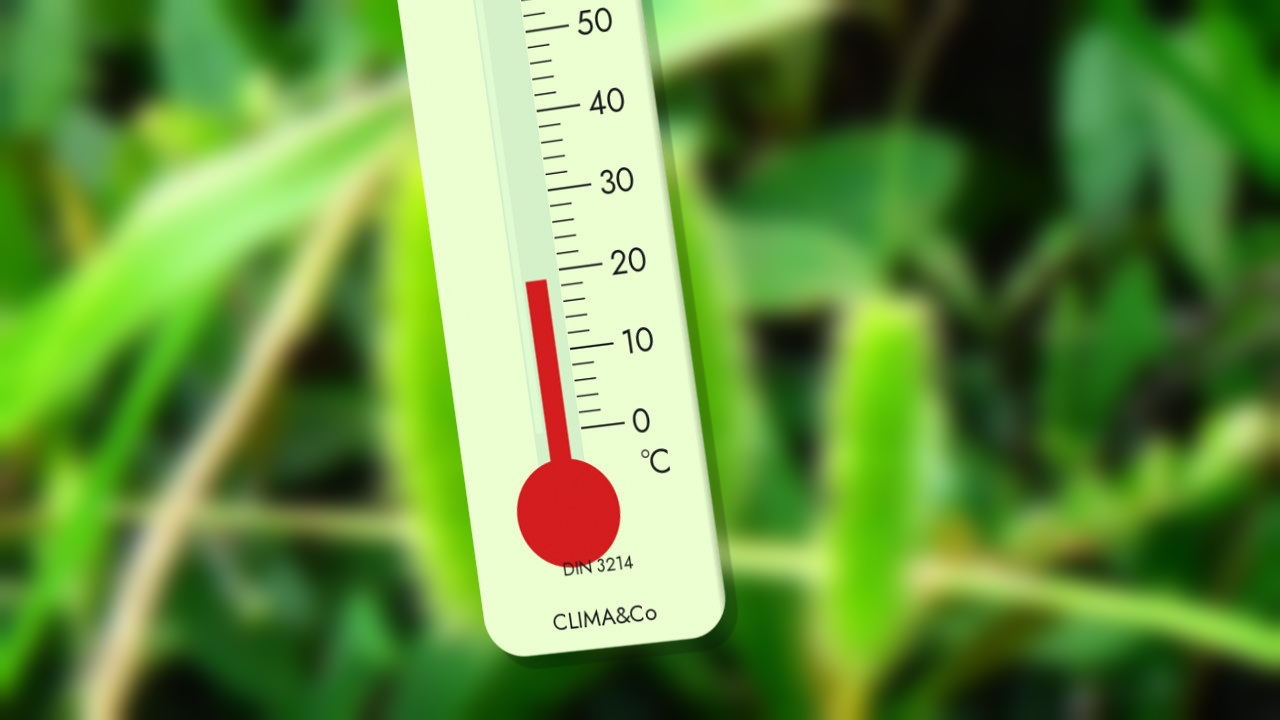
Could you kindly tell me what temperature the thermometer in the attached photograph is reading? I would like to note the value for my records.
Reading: 19 °C
